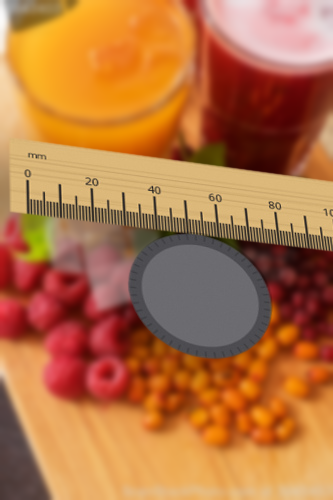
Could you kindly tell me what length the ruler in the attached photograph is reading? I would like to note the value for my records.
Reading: 45 mm
